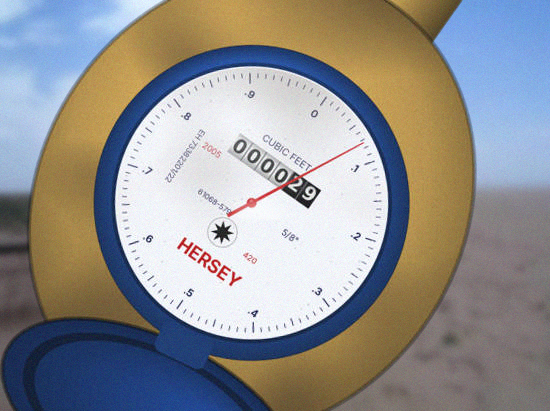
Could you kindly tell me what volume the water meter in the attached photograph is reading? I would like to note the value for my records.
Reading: 29.07 ft³
